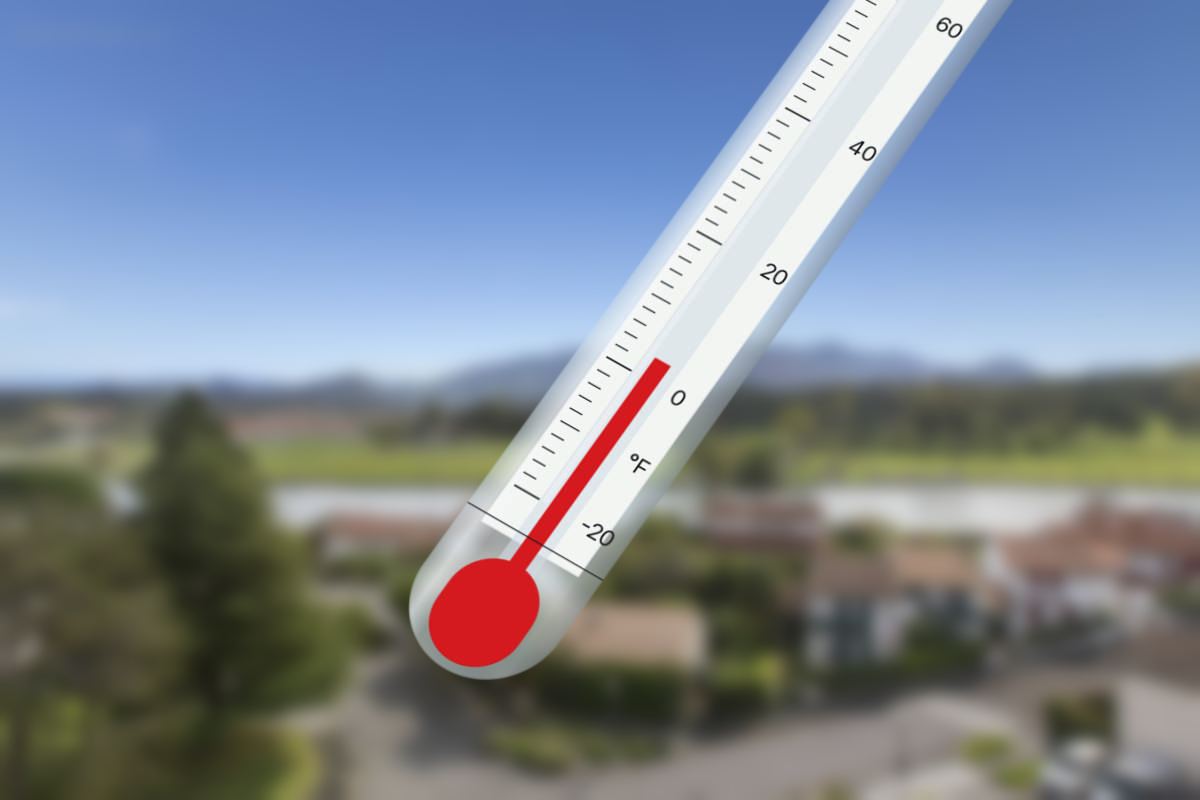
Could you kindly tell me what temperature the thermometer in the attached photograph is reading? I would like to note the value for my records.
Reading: 3 °F
